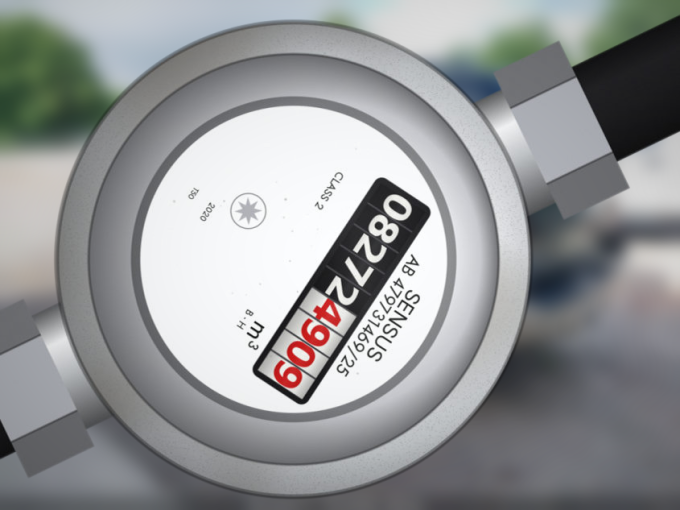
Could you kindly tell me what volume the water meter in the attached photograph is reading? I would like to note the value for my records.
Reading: 8272.4909 m³
